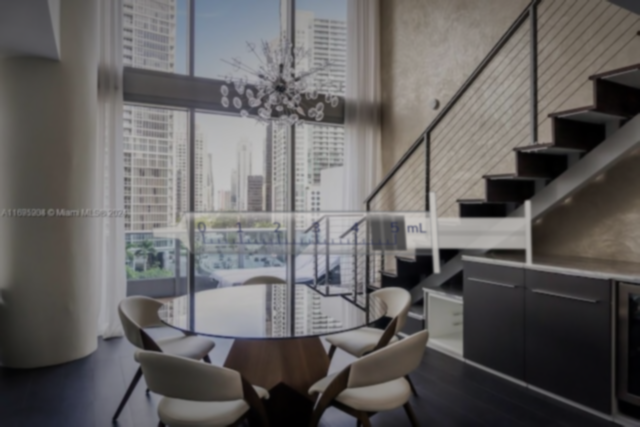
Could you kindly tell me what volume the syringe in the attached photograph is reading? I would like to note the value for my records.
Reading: 4.4 mL
